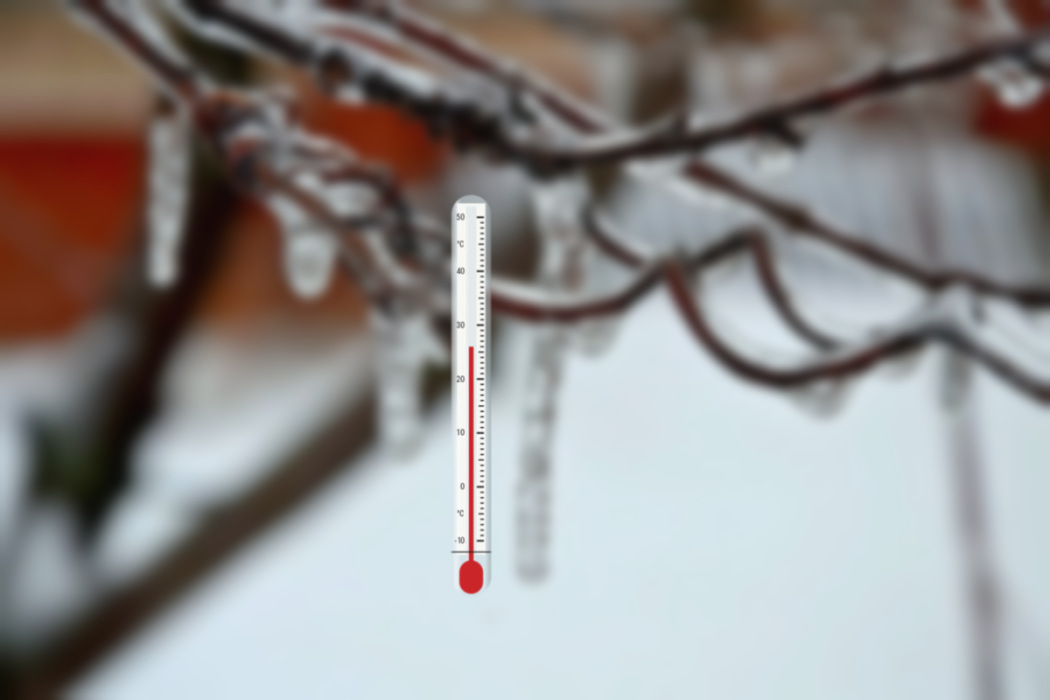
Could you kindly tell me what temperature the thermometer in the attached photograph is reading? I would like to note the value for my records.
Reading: 26 °C
